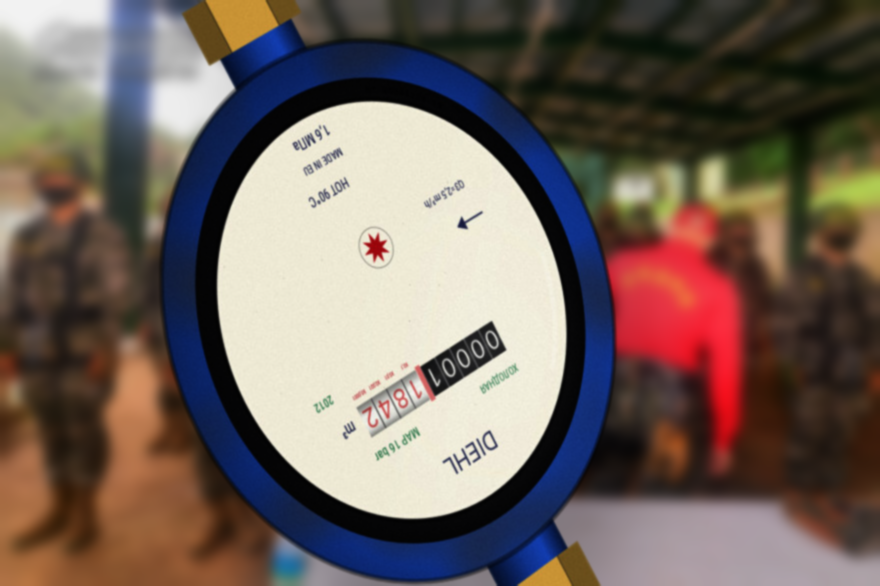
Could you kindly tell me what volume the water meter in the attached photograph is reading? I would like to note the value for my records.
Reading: 1.1842 m³
